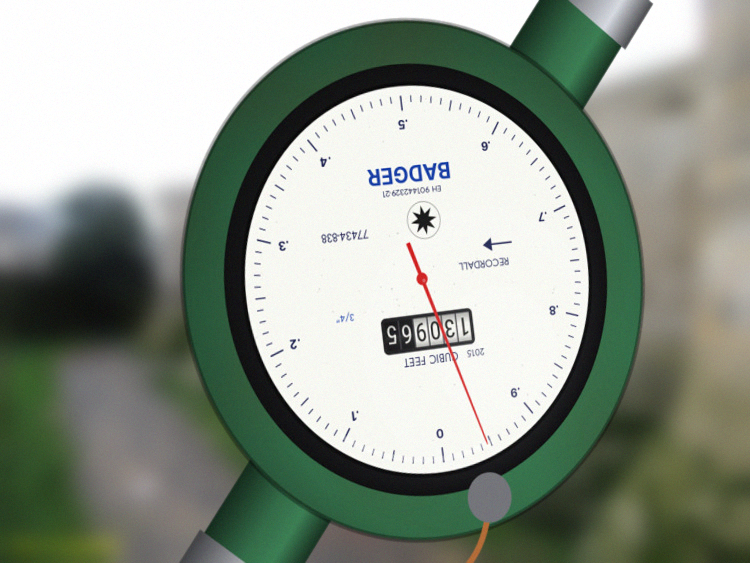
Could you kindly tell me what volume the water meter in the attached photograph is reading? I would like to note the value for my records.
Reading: 130964.95 ft³
